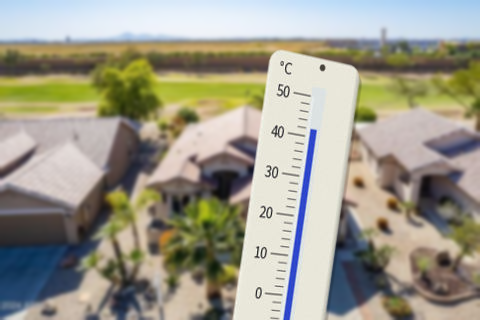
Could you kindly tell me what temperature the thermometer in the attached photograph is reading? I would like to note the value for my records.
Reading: 42 °C
